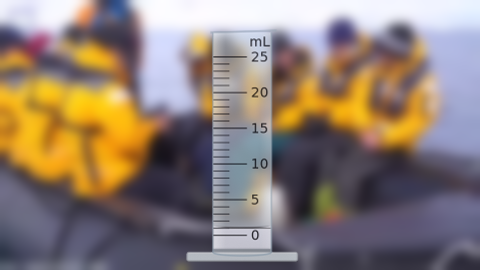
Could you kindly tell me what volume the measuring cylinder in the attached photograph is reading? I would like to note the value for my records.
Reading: 1 mL
